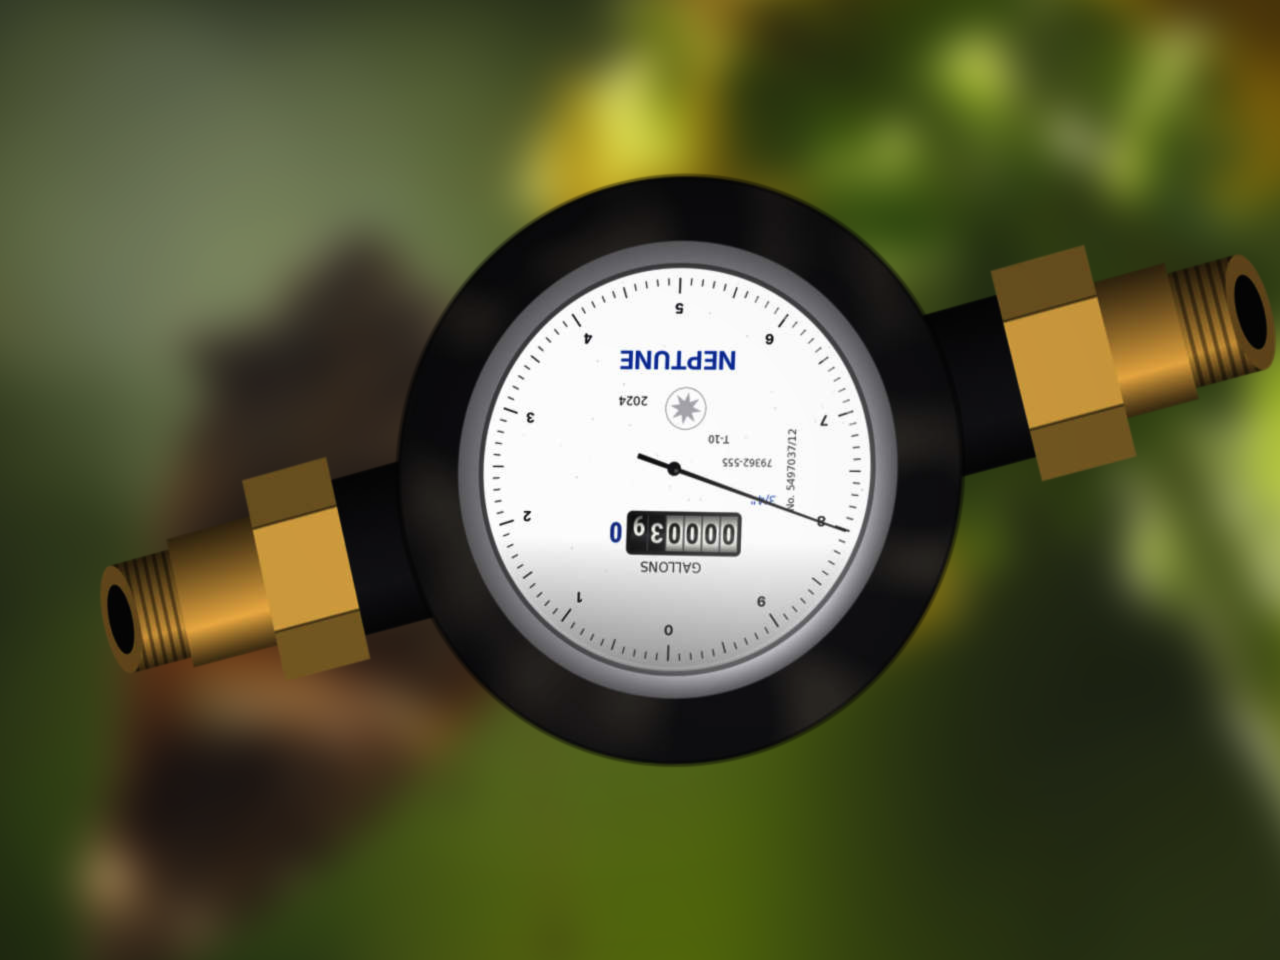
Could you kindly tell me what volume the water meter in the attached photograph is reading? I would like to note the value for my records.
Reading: 388.0 gal
